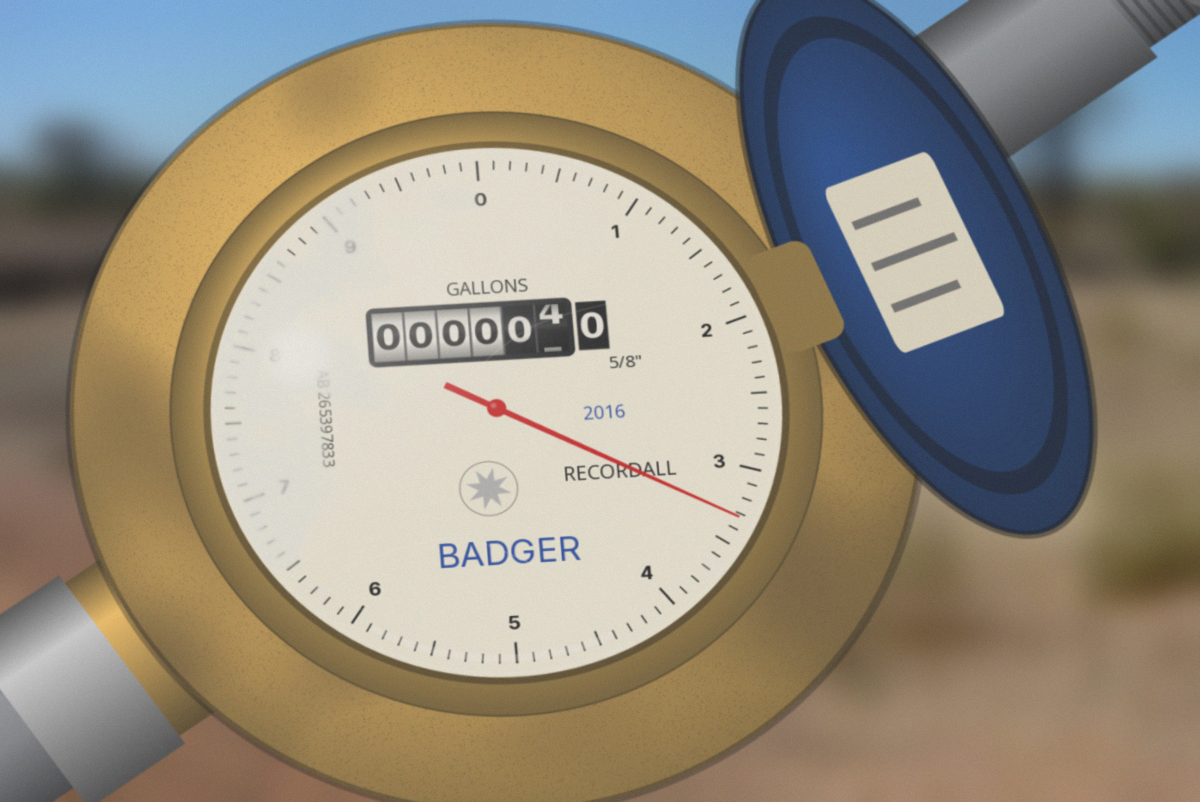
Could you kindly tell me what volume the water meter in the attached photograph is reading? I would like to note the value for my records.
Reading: 43.3 gal
